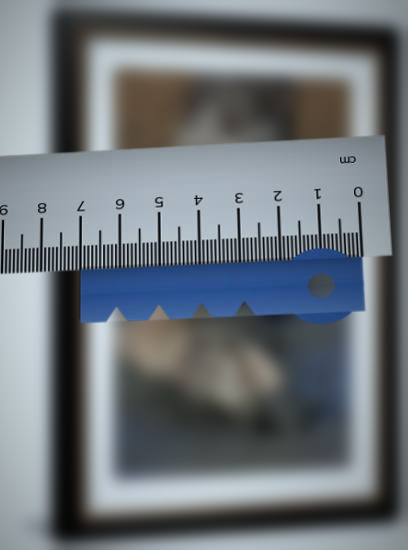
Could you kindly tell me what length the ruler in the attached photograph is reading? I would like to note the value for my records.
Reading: 7 cm
